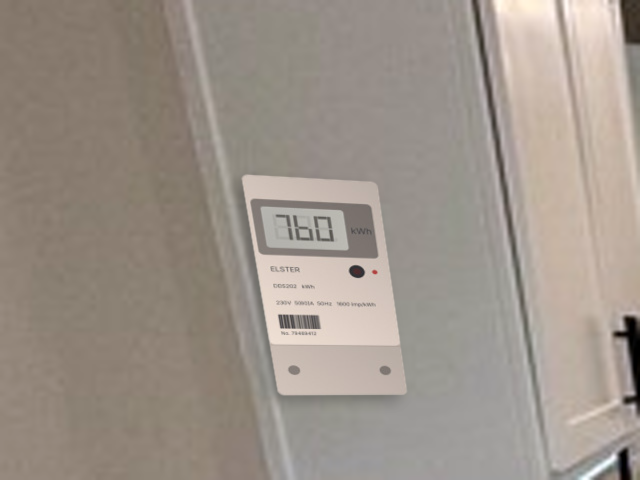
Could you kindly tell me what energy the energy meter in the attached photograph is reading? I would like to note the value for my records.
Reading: 760 kWh
